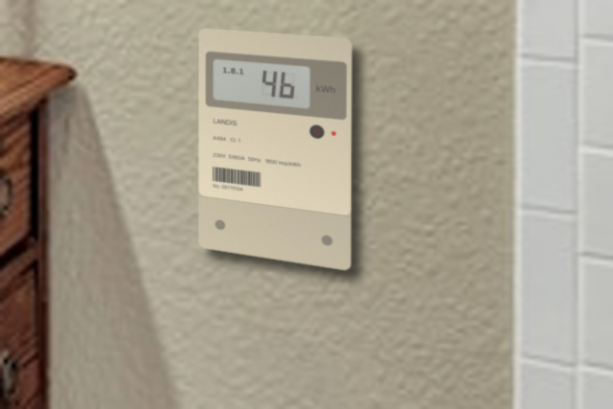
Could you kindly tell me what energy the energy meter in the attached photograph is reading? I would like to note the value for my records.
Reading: 46 kWh
